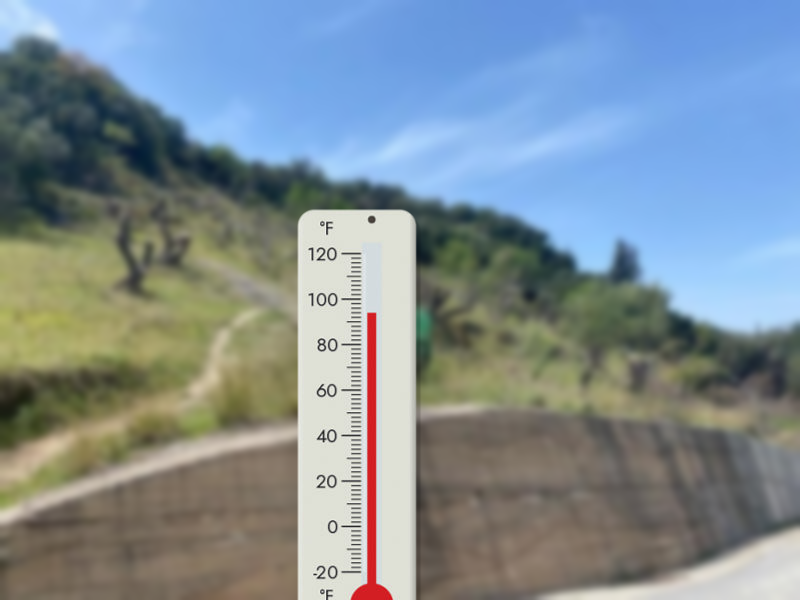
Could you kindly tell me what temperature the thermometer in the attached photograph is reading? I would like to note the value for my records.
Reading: 94 °F
